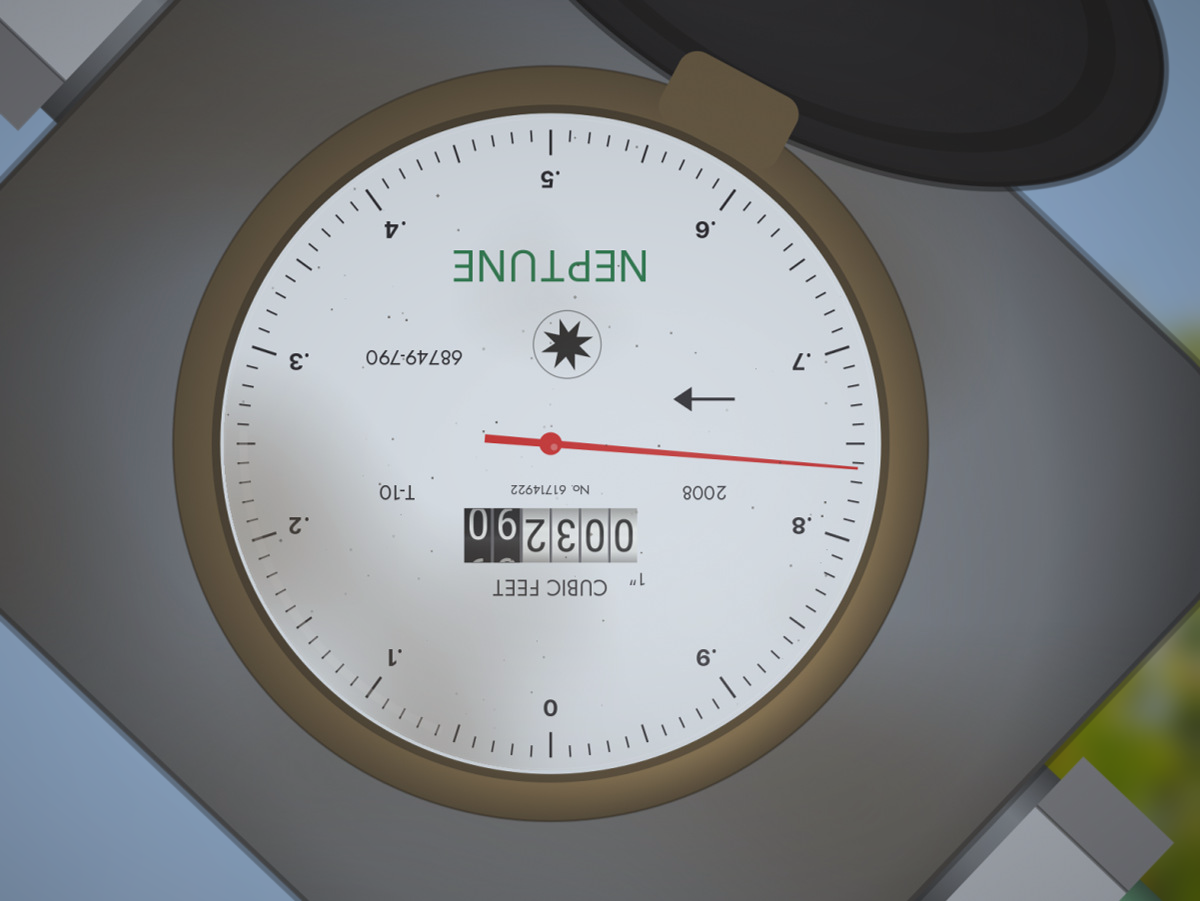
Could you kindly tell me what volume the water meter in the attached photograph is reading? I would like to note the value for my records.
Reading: 3289.76 ft³
